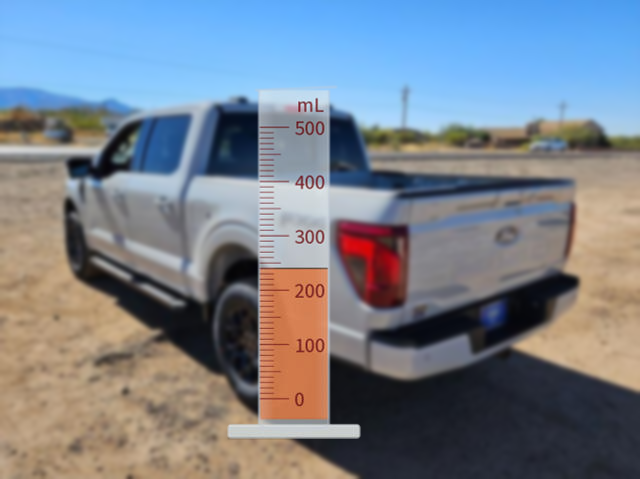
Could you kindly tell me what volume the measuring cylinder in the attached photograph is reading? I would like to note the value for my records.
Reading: 240 mL
